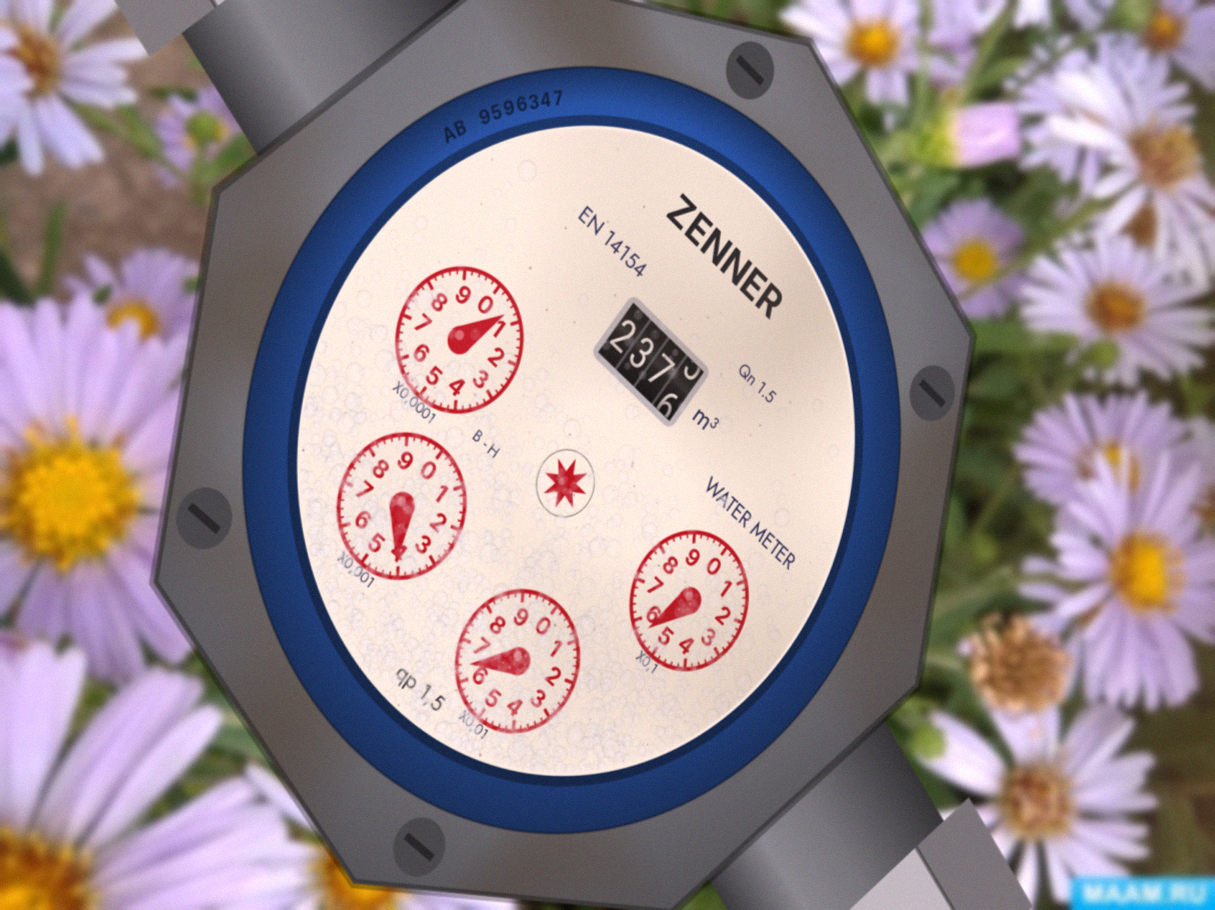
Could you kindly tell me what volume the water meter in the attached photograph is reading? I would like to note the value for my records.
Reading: 2375.5640 m³
